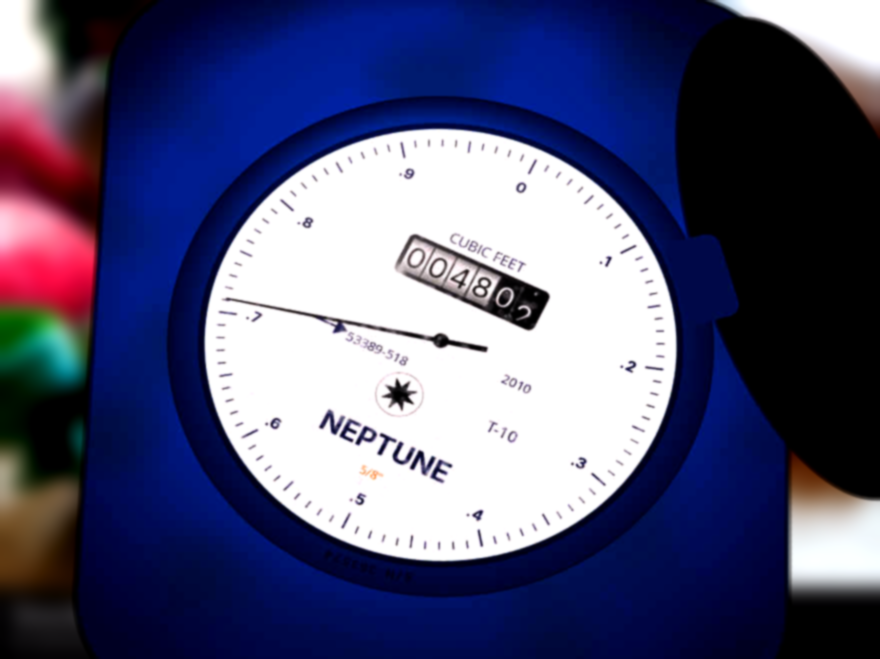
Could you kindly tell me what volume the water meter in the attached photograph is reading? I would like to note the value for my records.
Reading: 4801.71 ft³
